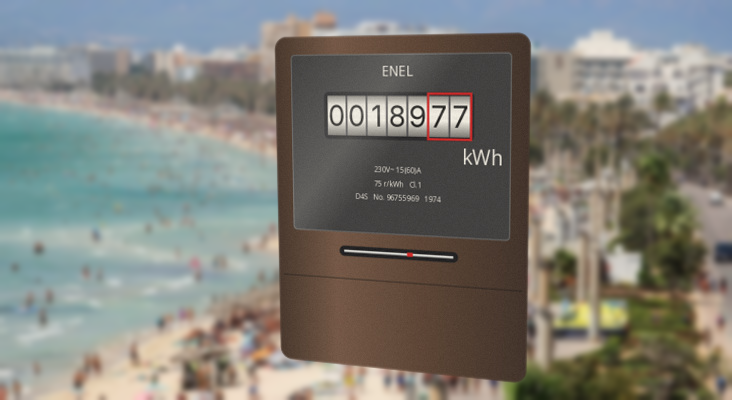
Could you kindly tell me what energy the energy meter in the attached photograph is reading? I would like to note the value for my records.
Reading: 189.77 kWh
